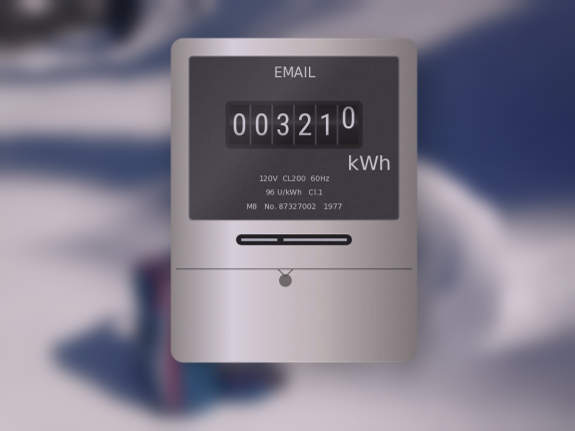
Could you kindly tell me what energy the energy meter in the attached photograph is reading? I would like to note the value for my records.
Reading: 3210 kWh
